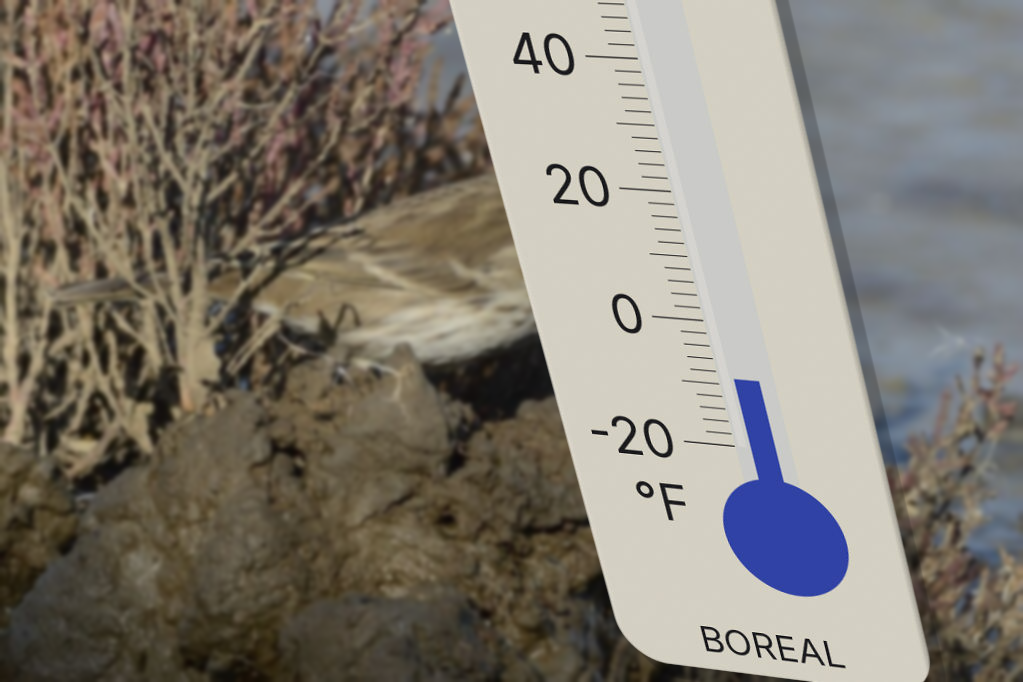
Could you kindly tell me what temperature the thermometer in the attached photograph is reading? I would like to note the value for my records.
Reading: -9 °F
